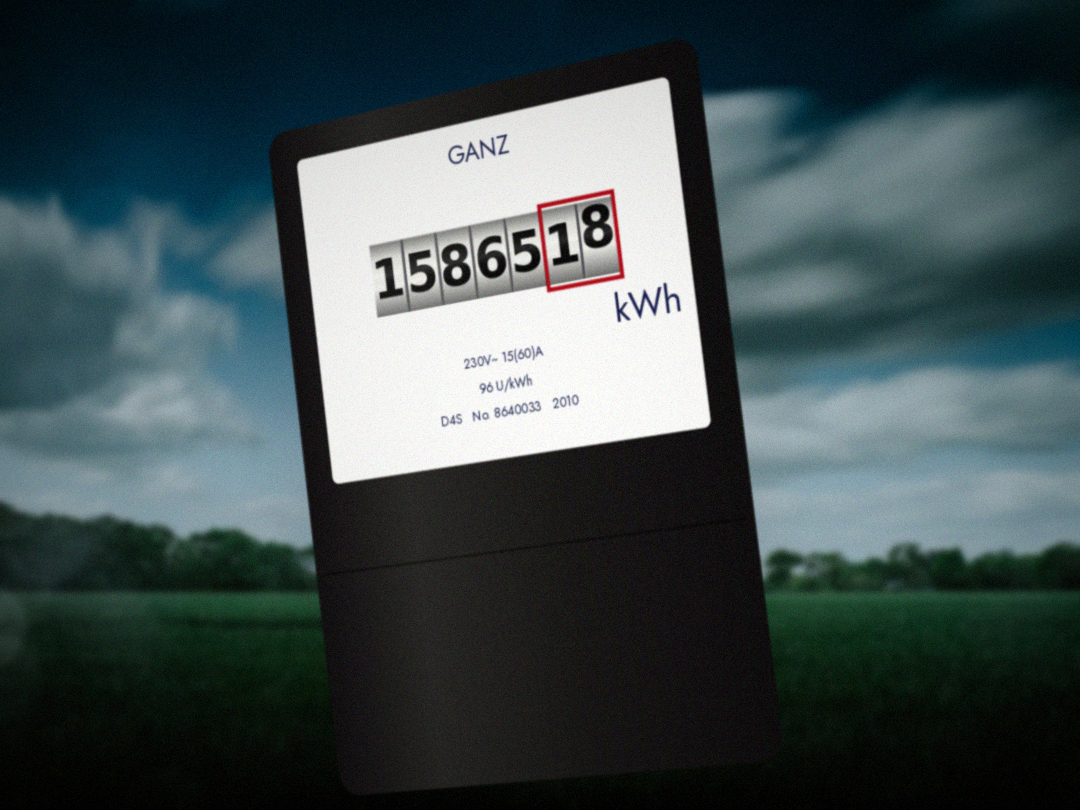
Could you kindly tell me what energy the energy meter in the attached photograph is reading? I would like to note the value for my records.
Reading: 15865.18 kWh
